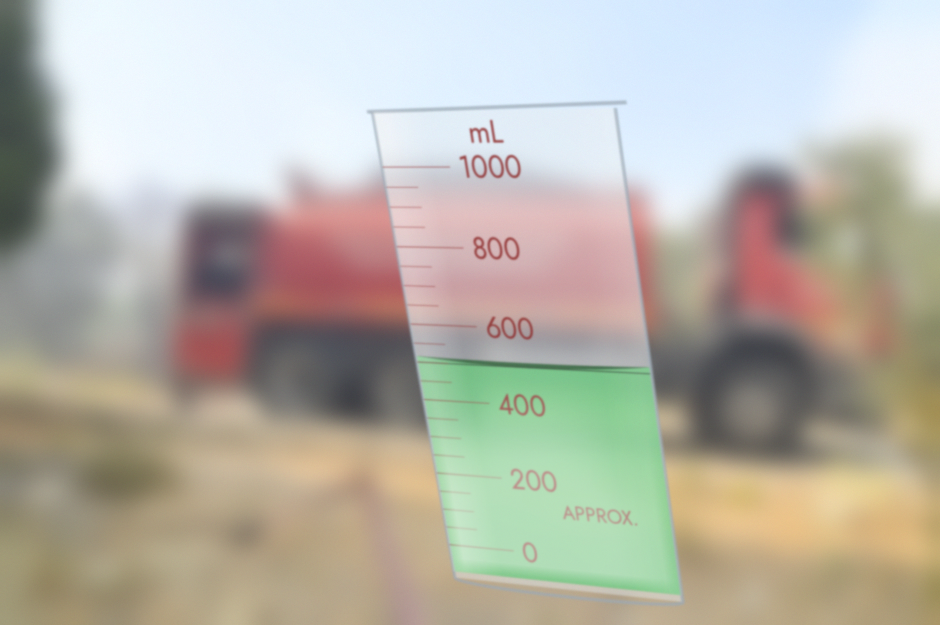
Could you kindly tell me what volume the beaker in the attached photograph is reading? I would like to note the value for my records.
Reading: 500 mL
